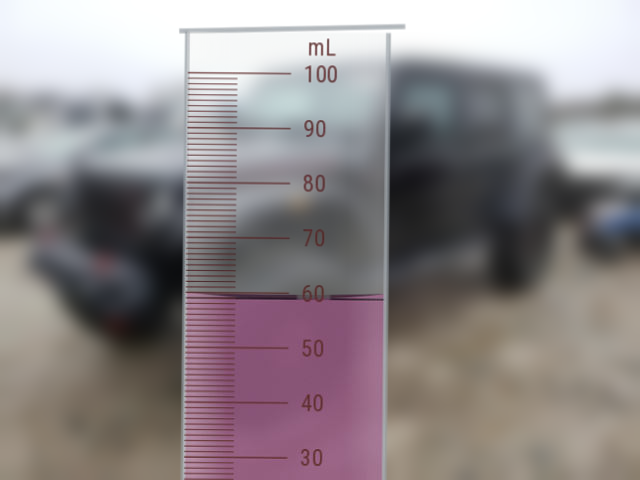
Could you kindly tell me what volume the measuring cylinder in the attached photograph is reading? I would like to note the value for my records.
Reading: 59 mL
